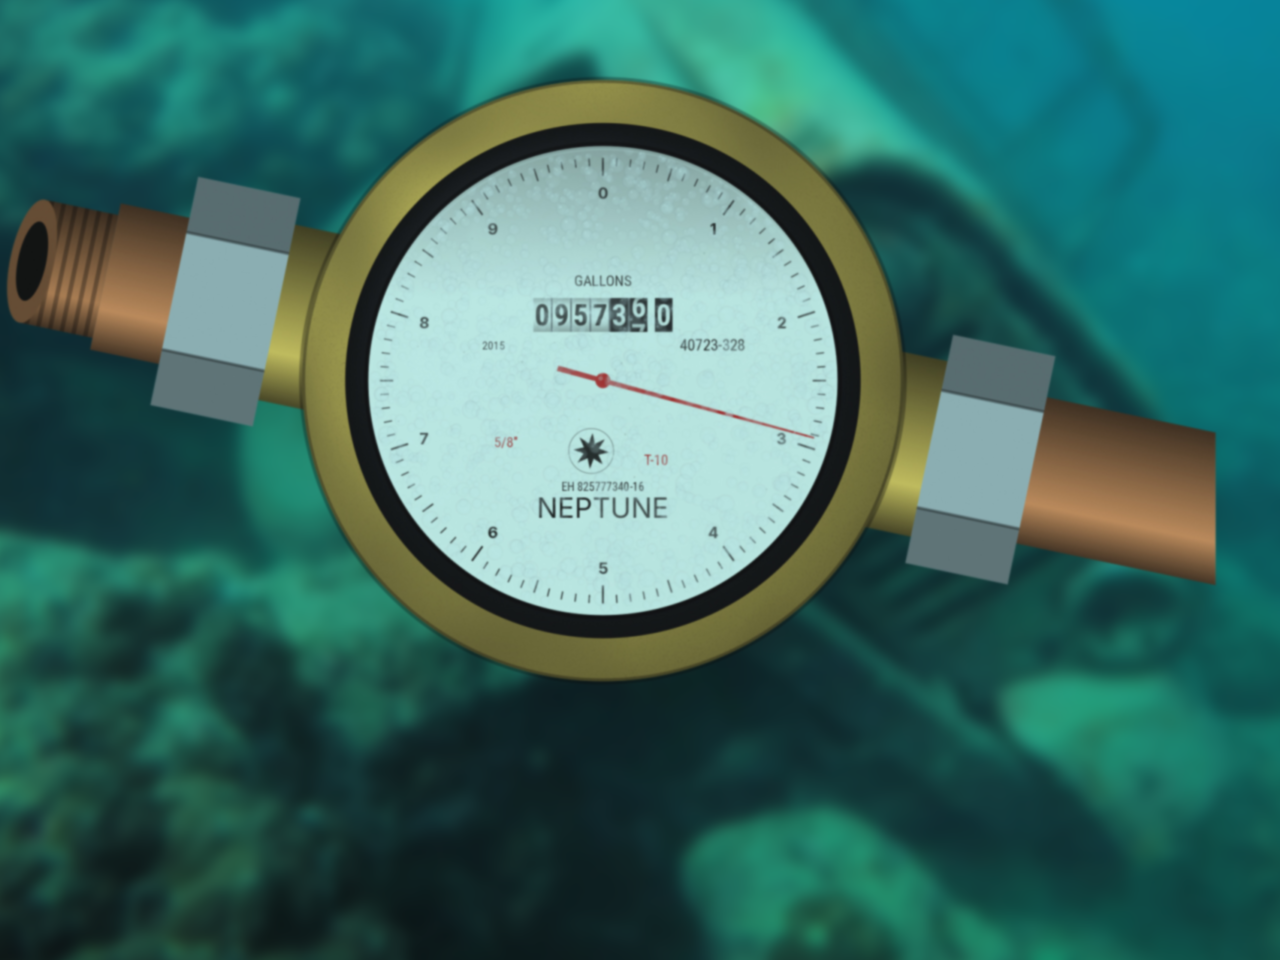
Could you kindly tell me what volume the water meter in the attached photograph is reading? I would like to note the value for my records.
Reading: 957362.9 gal
